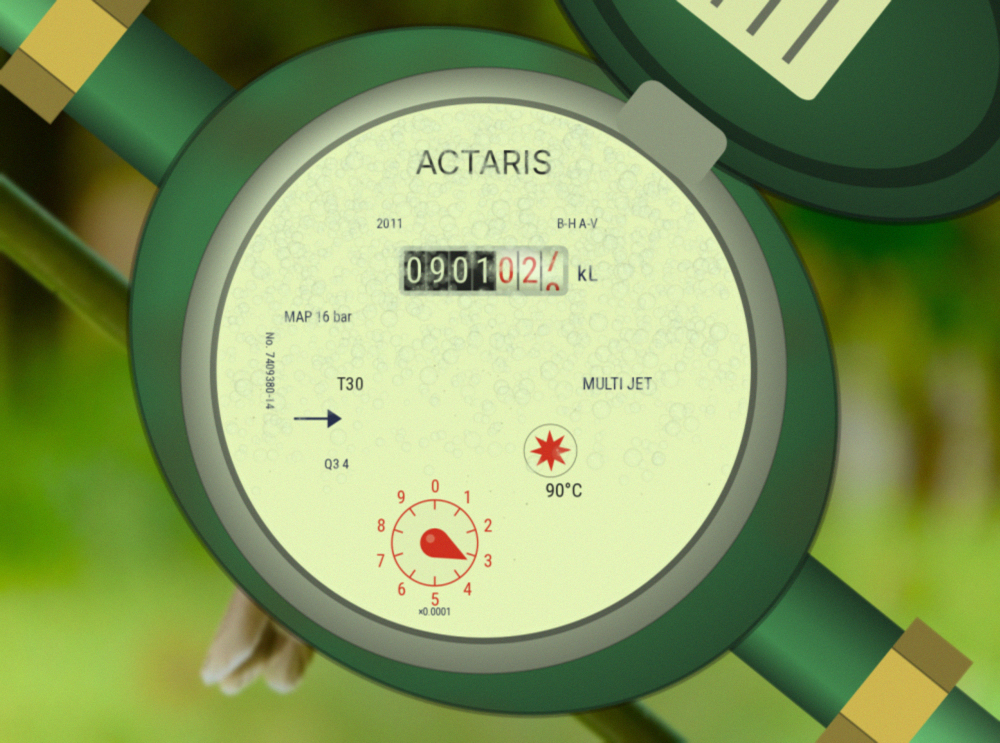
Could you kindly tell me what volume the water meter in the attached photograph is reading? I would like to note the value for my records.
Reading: 901.0273 kL
